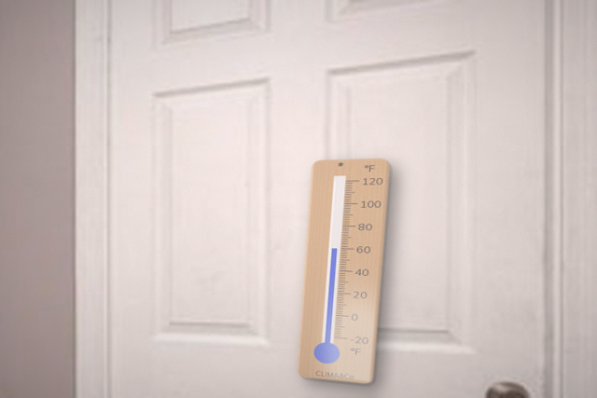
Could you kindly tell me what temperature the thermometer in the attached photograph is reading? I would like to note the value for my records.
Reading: 60 °F
